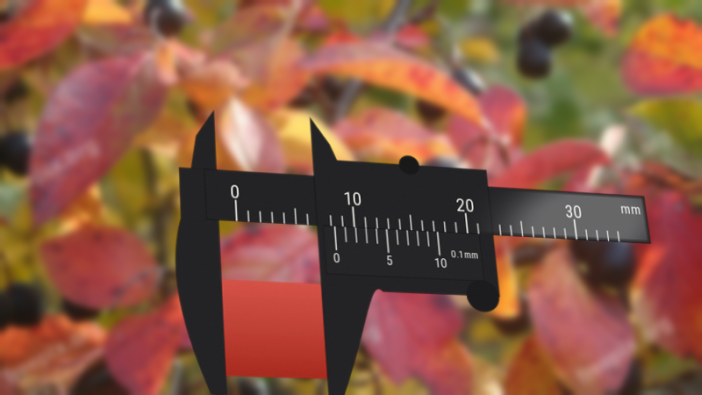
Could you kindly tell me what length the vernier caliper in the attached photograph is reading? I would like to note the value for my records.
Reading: 8.3 mm
